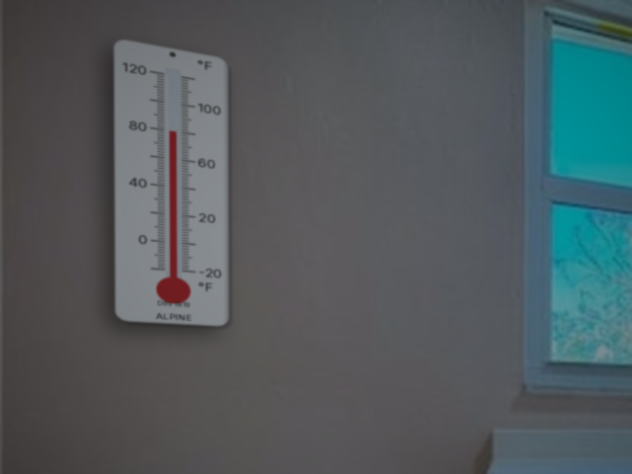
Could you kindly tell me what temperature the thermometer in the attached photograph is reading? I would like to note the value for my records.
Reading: 80 °F
